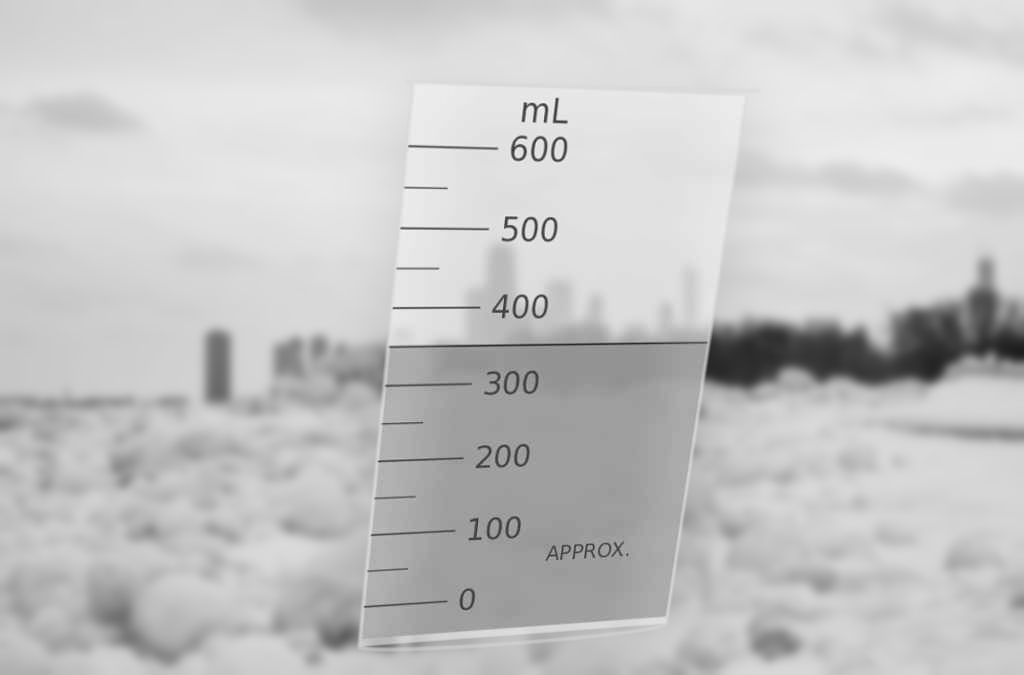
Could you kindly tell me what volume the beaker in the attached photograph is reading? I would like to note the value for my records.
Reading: 350 mL
